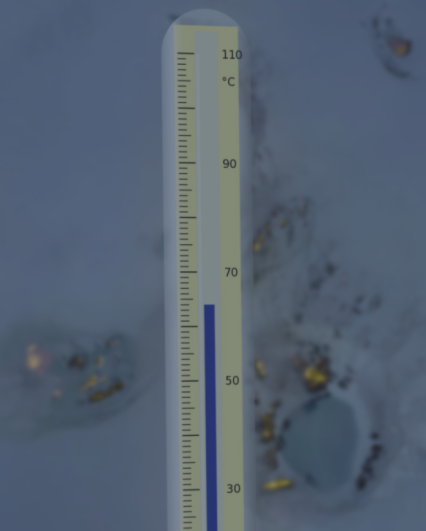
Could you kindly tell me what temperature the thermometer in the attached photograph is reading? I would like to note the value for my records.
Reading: 64 °C
